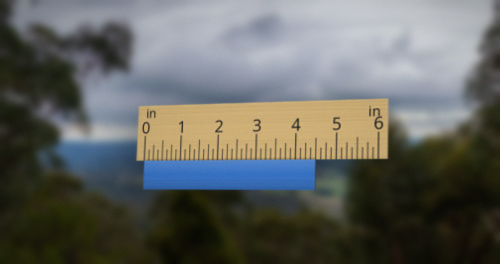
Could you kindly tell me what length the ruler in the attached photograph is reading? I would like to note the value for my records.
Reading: 4.5 in
